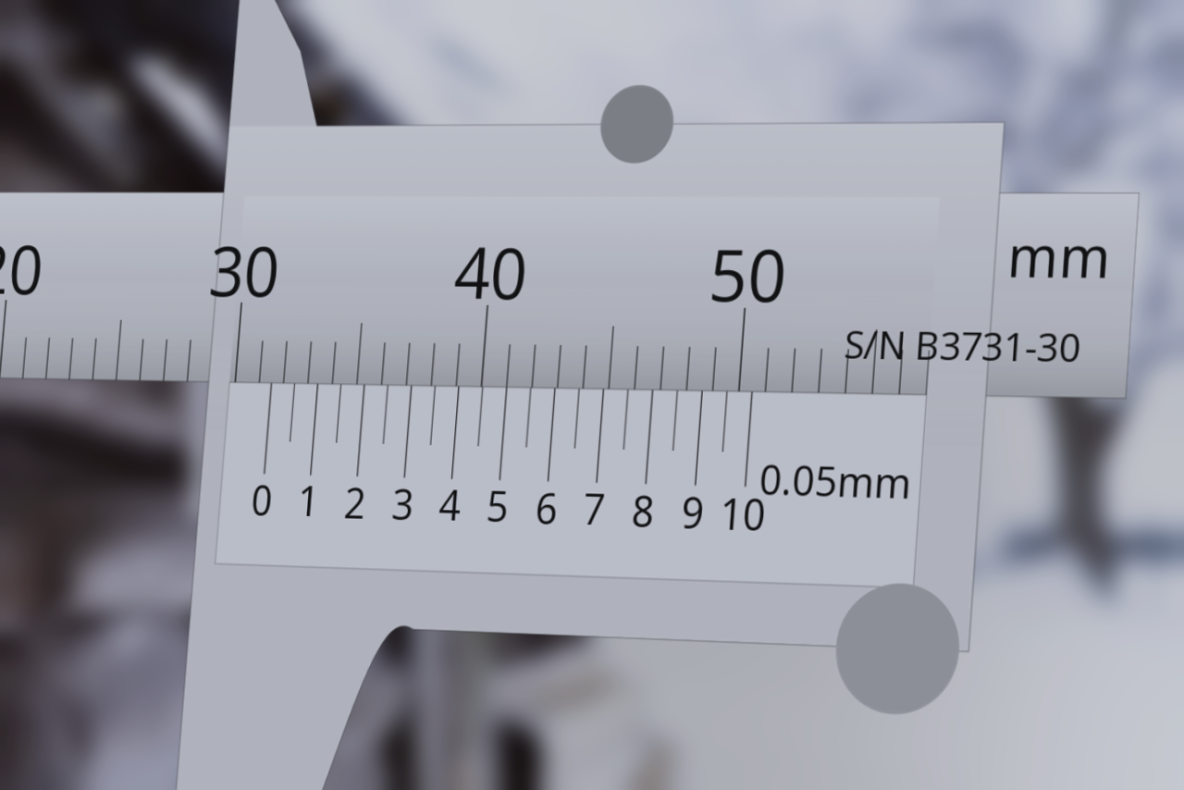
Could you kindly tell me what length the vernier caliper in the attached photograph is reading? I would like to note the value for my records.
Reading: 31.50 mm
